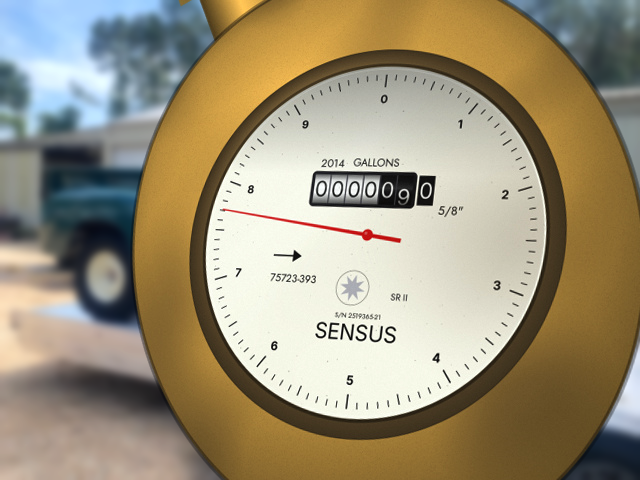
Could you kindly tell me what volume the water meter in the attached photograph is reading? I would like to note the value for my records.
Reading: 87.7 gal
